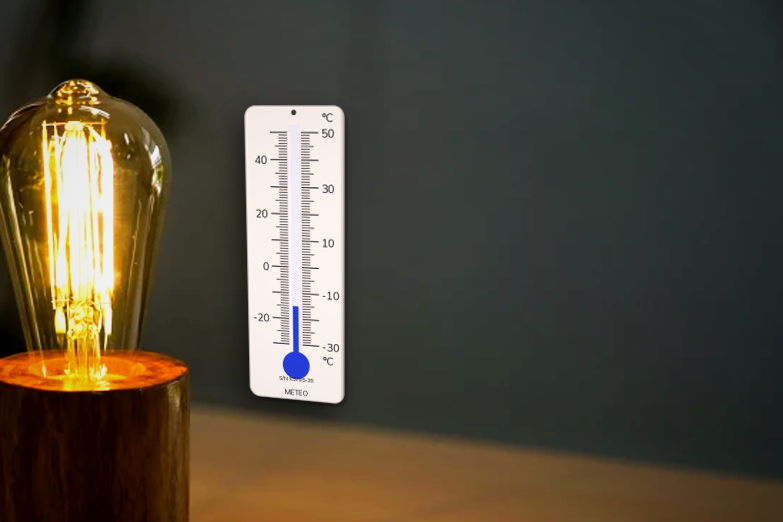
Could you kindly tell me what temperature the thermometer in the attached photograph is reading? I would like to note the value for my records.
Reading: -15 °C
